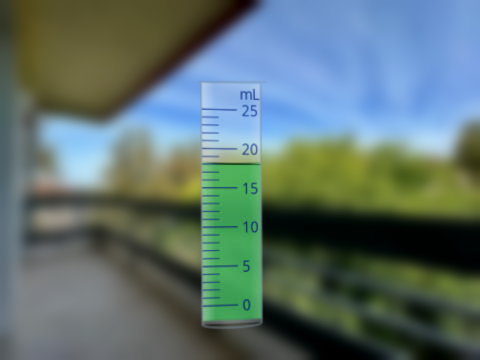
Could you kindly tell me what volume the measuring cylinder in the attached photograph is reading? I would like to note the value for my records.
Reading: 18 mL
